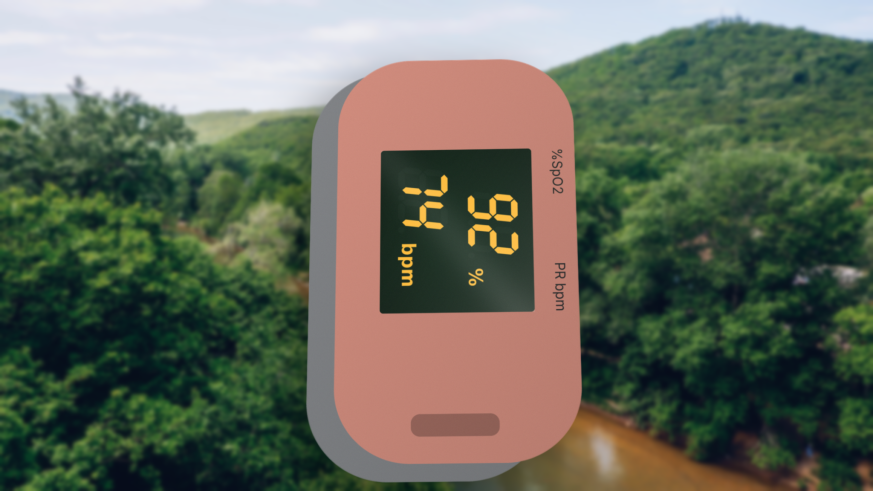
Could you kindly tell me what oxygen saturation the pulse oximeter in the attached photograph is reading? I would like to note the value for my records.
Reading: 92 %
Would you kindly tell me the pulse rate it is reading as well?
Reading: 74 bpm
